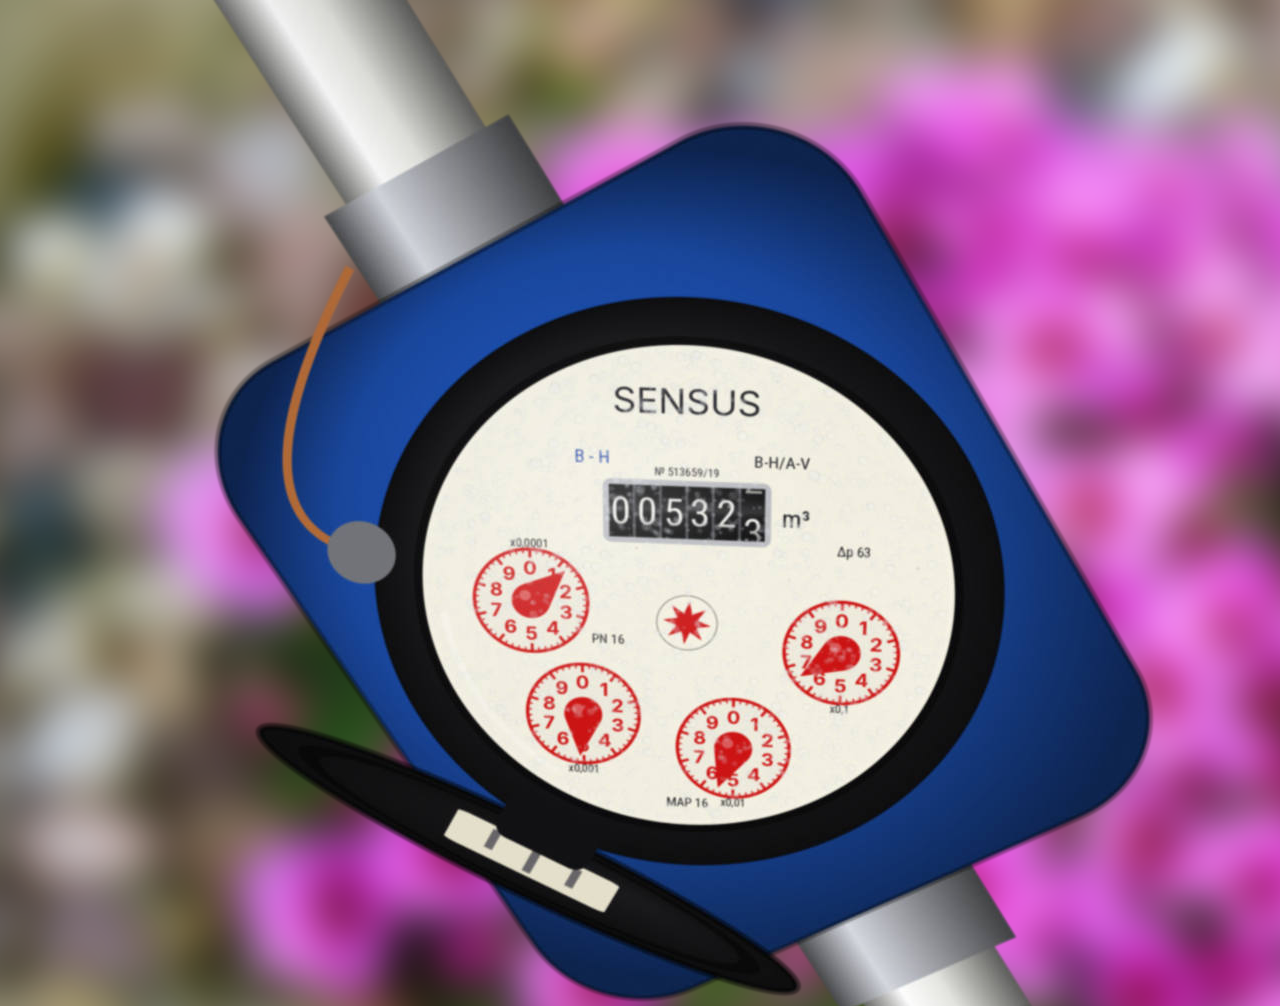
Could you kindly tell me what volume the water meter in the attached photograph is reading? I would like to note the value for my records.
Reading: 5322.6551 m³
